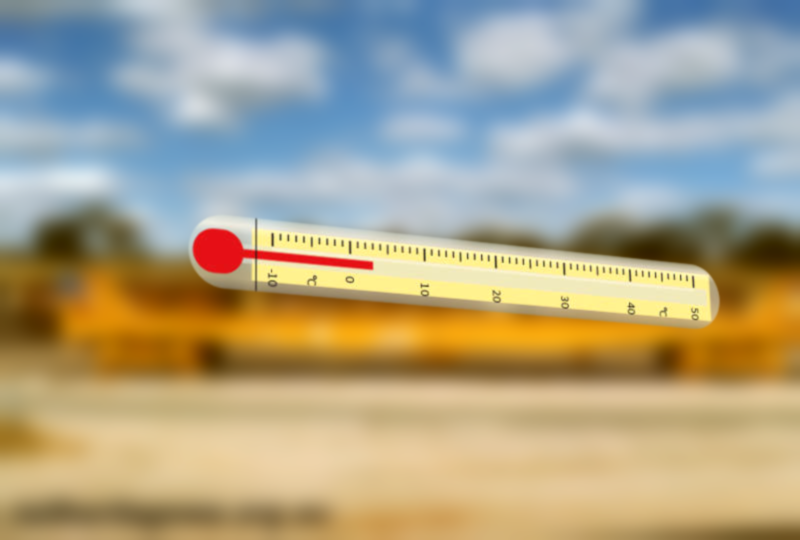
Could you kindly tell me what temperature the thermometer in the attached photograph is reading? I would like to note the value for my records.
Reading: 3 °C
